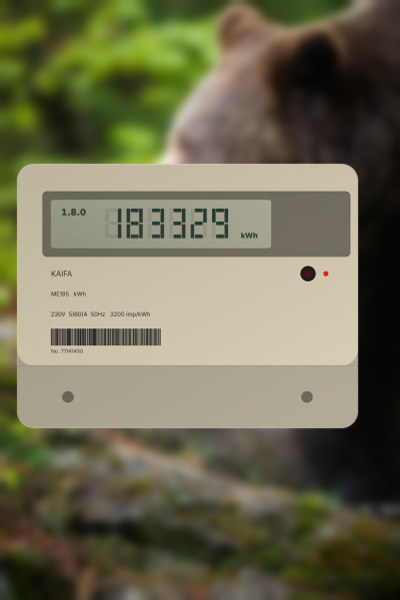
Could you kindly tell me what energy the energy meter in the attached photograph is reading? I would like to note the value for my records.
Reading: 183329 kWh
